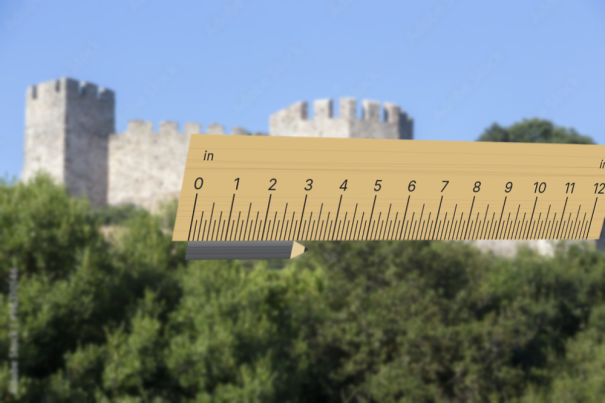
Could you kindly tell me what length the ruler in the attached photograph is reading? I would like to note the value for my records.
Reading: 3.375 in
